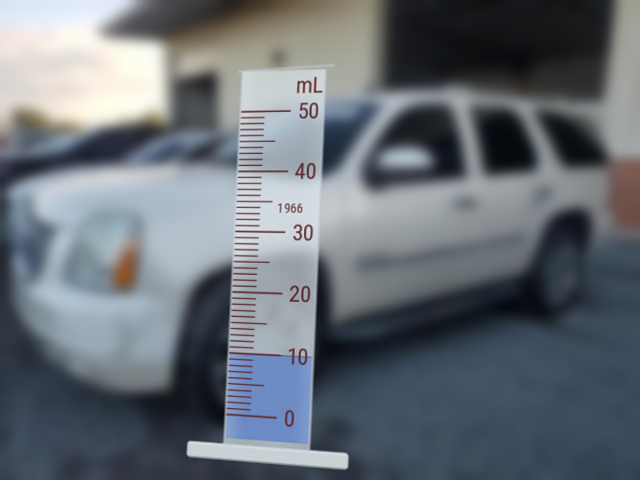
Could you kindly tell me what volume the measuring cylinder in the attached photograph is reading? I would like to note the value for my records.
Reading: 10 mL
